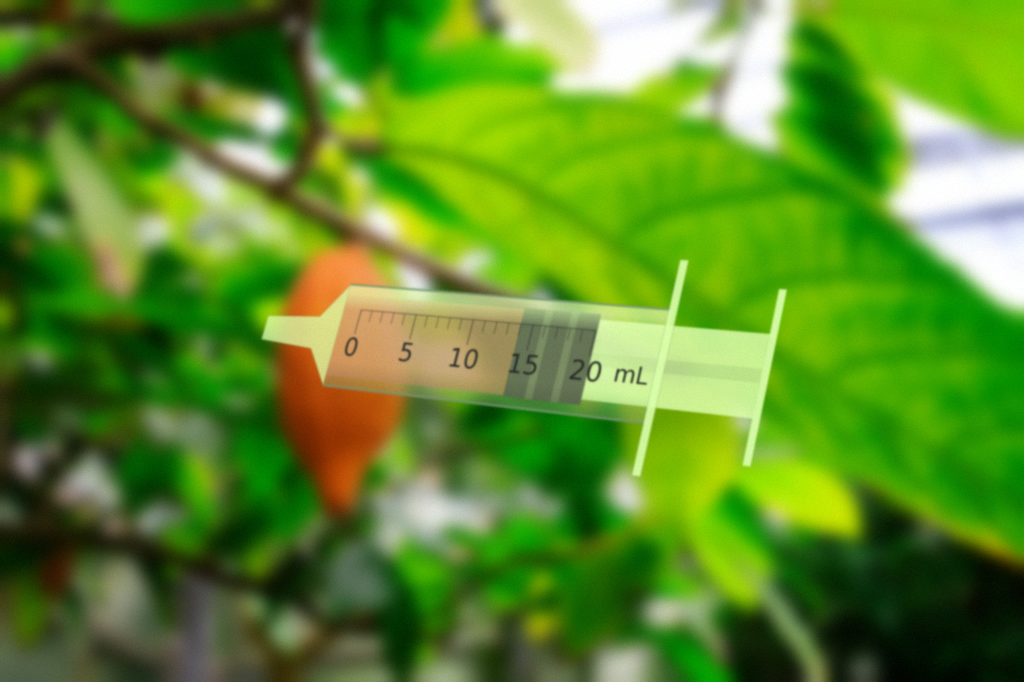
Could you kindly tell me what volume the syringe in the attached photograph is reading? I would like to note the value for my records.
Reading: 14 mL
